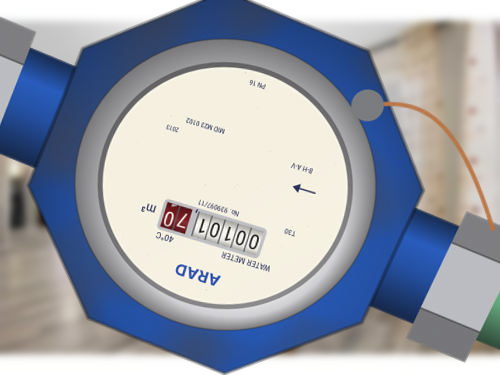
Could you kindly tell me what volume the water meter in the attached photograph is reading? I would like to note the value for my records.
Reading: 101.70 m³
